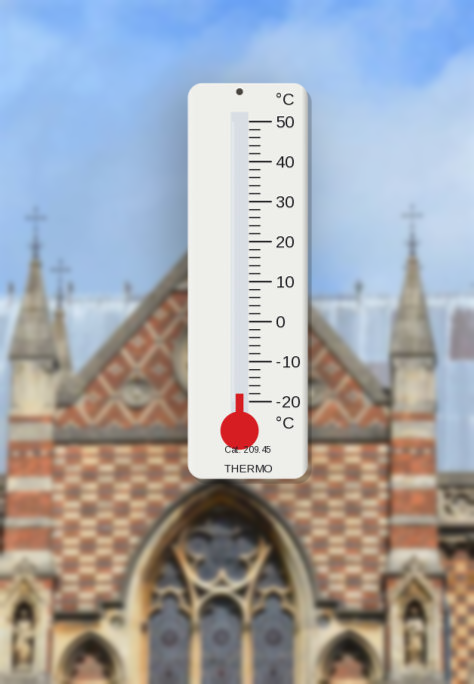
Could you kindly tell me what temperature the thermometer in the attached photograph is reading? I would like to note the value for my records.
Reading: -18 °C
